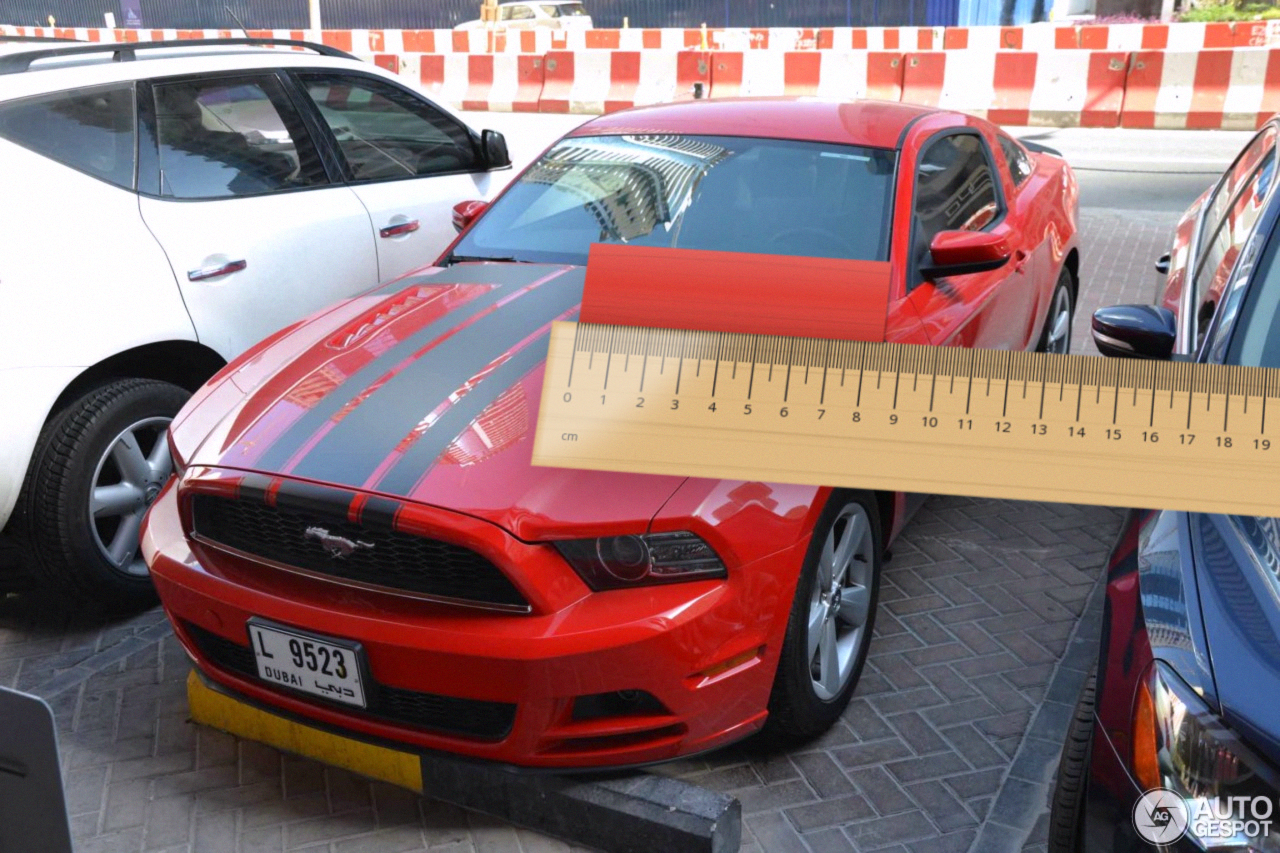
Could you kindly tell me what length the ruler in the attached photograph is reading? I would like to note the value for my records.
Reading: 8.5 cm
